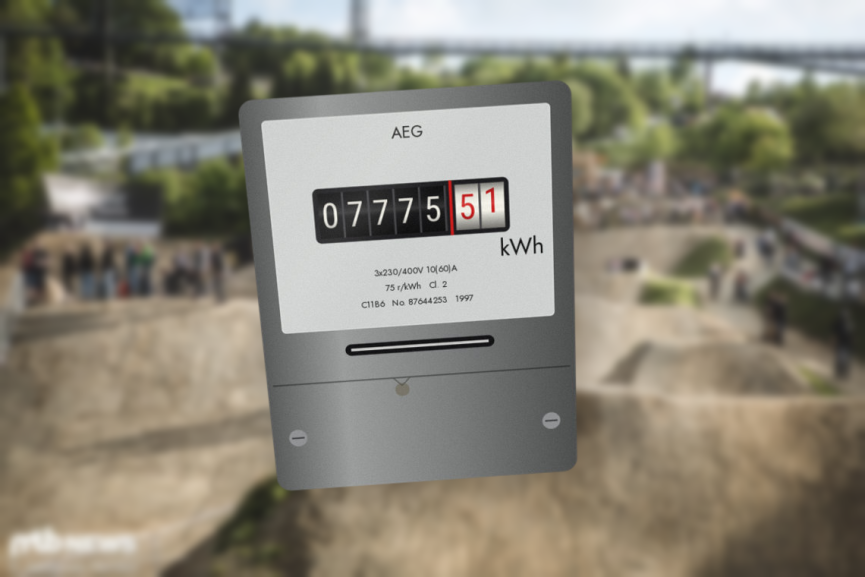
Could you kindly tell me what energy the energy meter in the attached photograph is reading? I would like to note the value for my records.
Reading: 7775.51 kWh
